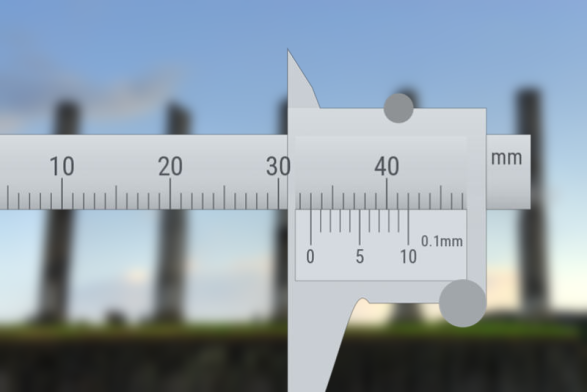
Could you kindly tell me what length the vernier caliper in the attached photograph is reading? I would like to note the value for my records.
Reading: 33.0 mm
